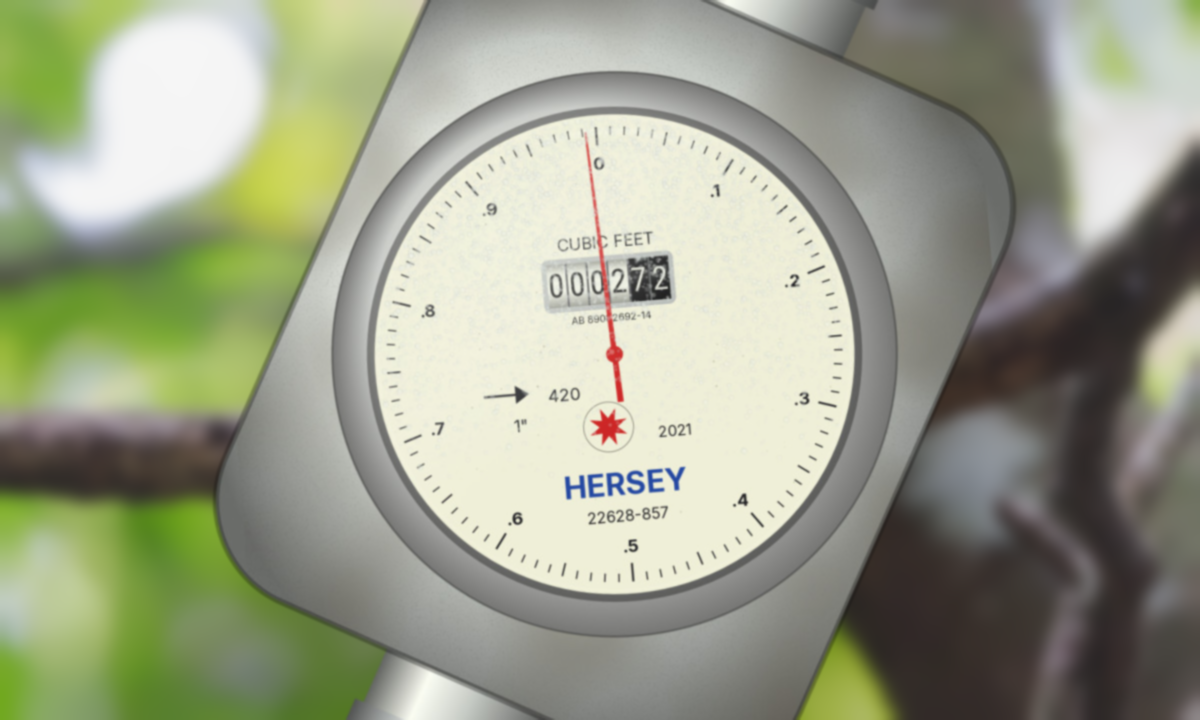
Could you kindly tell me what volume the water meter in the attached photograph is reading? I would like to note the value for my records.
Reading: 271.99 ft³
